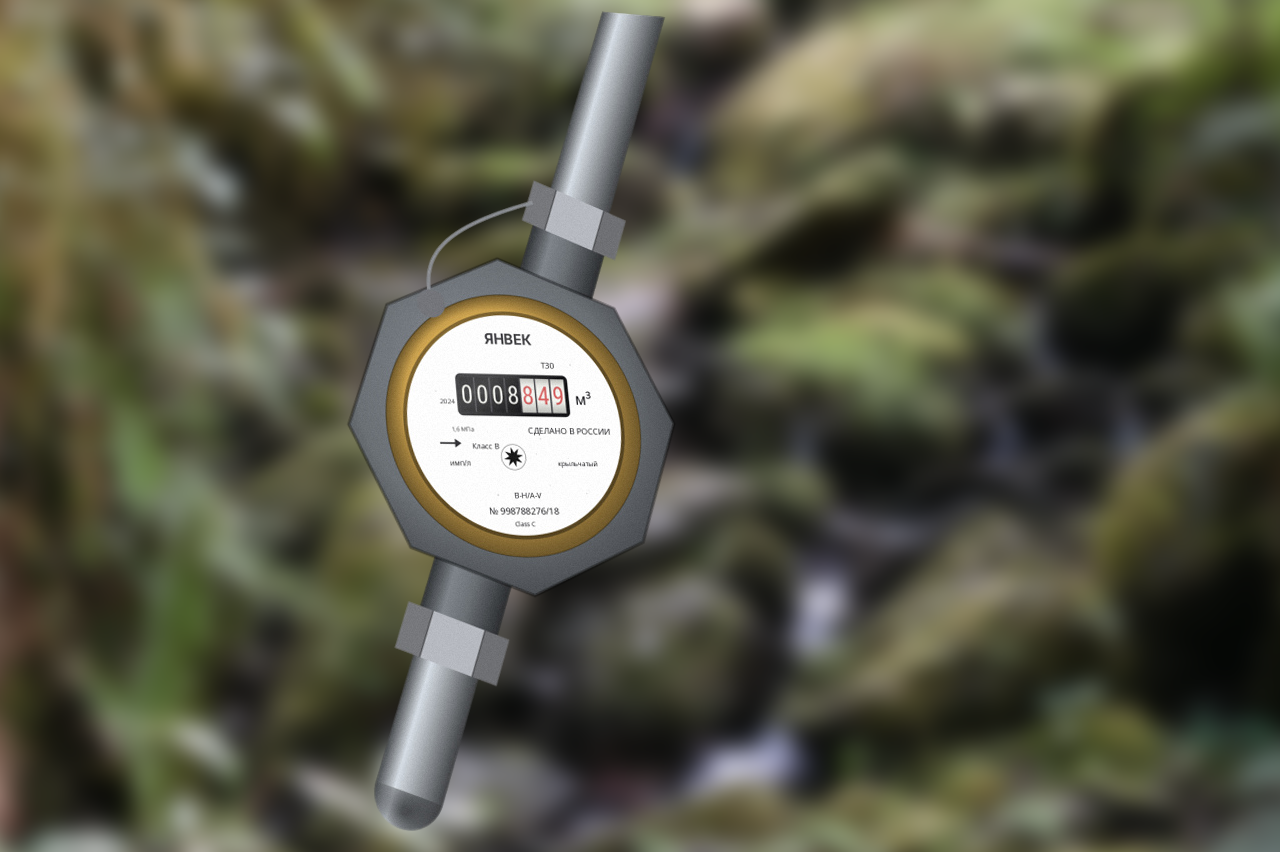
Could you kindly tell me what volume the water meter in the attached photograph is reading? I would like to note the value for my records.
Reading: 8.849 m³
